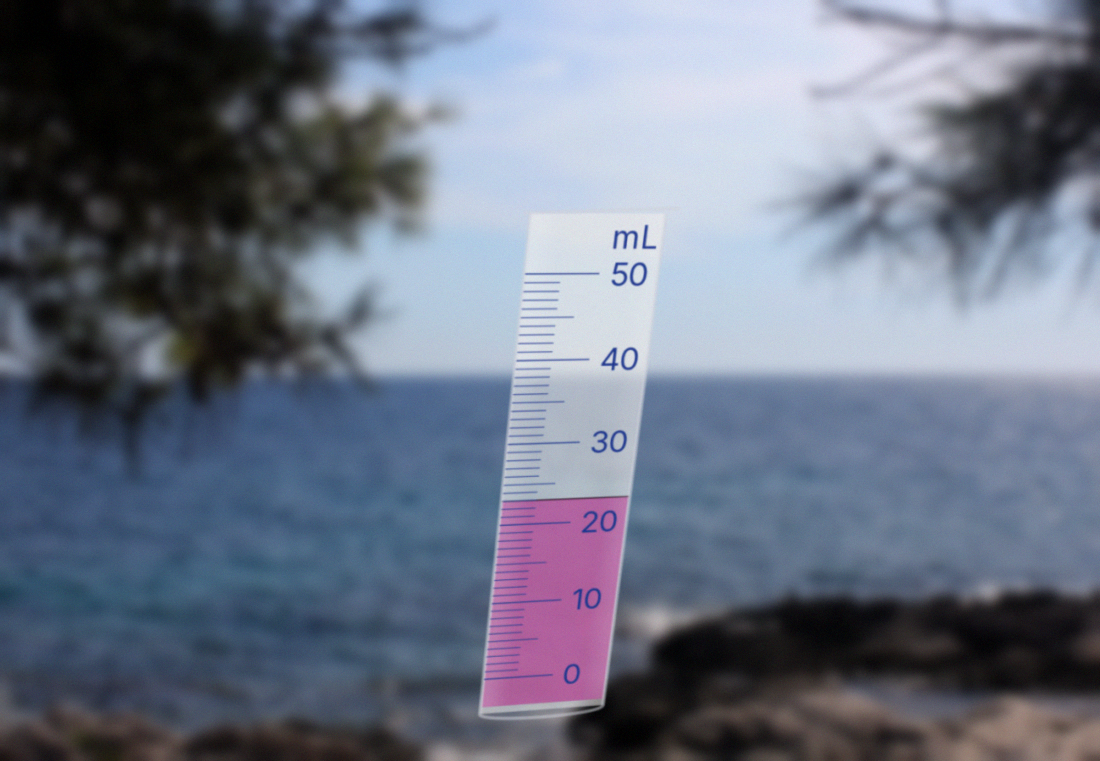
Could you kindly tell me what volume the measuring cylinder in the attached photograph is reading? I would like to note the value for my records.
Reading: 23 mL
